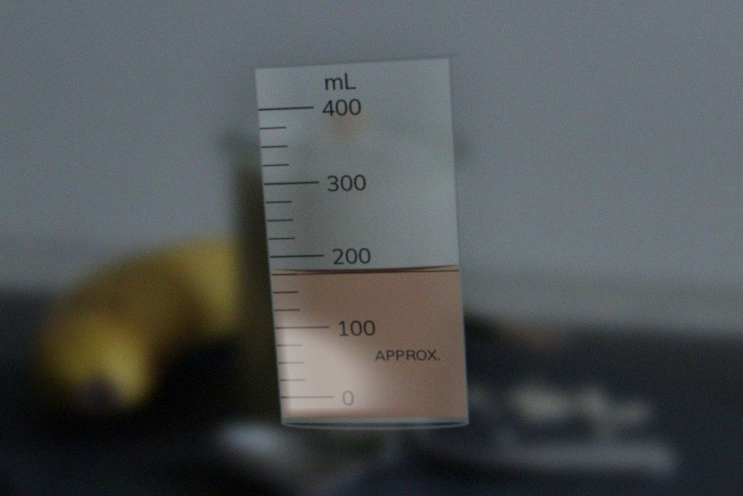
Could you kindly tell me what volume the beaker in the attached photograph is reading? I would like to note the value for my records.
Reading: 175 mL
